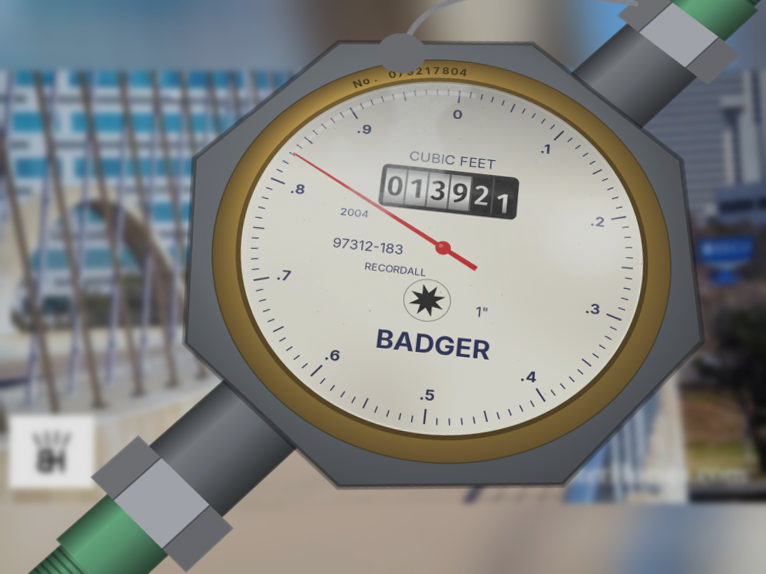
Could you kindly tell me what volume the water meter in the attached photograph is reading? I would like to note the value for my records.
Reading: 13920.83 ft³
